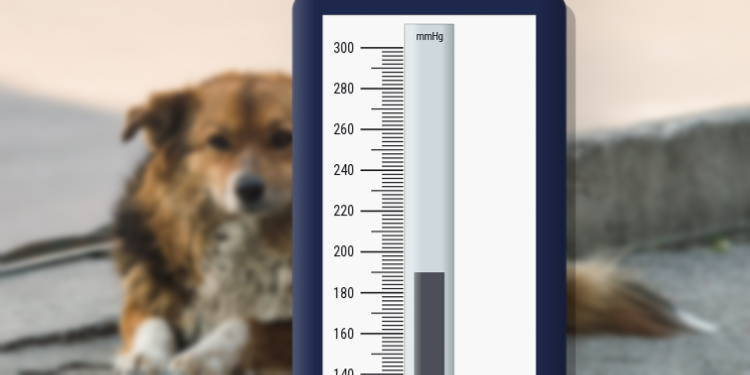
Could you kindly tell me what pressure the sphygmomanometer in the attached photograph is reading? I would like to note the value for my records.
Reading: 190 mmHg
